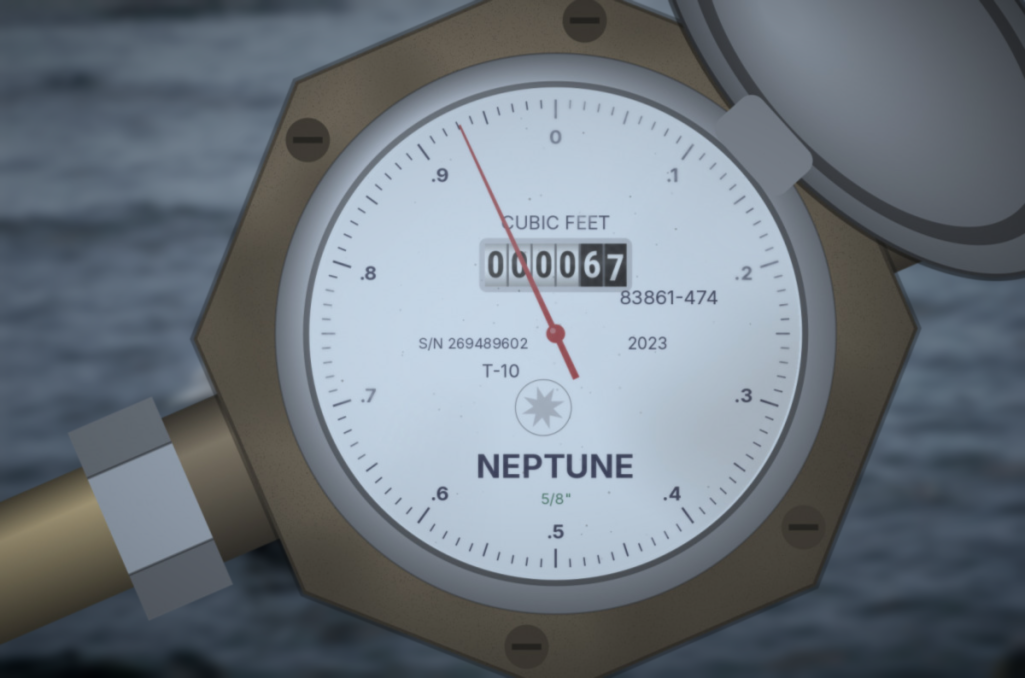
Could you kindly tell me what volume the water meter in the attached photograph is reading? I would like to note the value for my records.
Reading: 66.93 ft³
